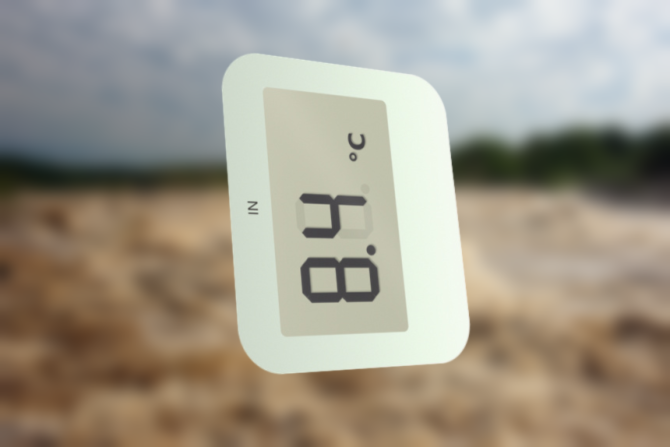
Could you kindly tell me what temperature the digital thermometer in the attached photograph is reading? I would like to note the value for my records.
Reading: 8.4 °C
